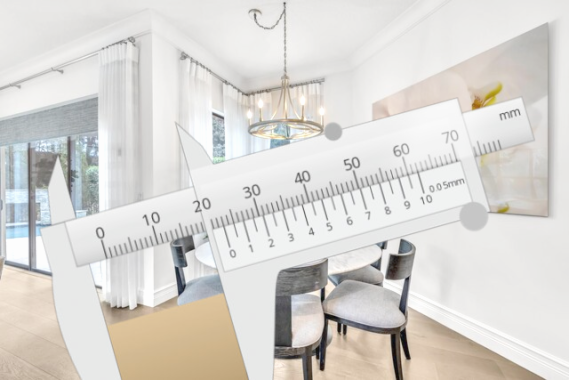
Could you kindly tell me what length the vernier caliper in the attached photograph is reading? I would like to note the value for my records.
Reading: 23.0 mm
